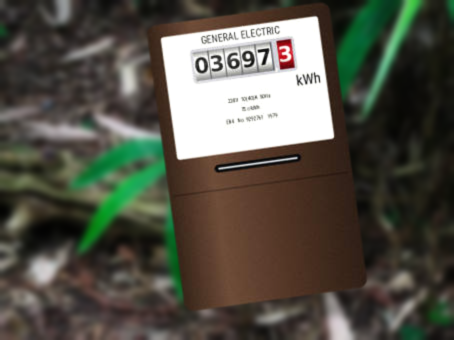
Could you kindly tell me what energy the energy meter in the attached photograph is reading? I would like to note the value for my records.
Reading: 3697.3 kWh
